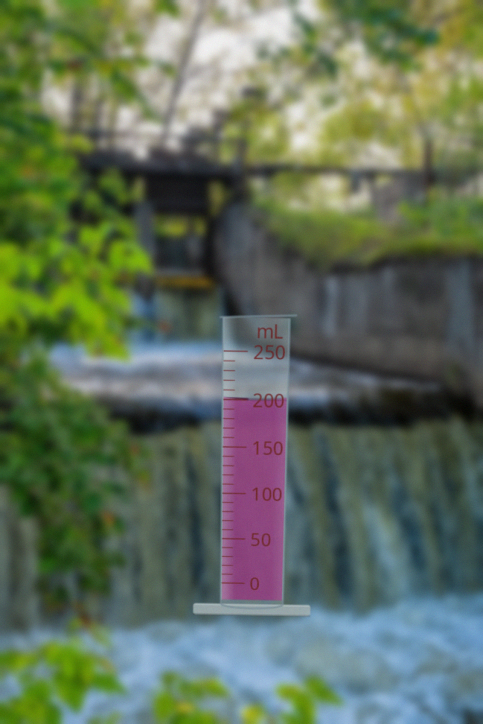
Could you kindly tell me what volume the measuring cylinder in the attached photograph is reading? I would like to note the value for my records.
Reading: 200 mL
